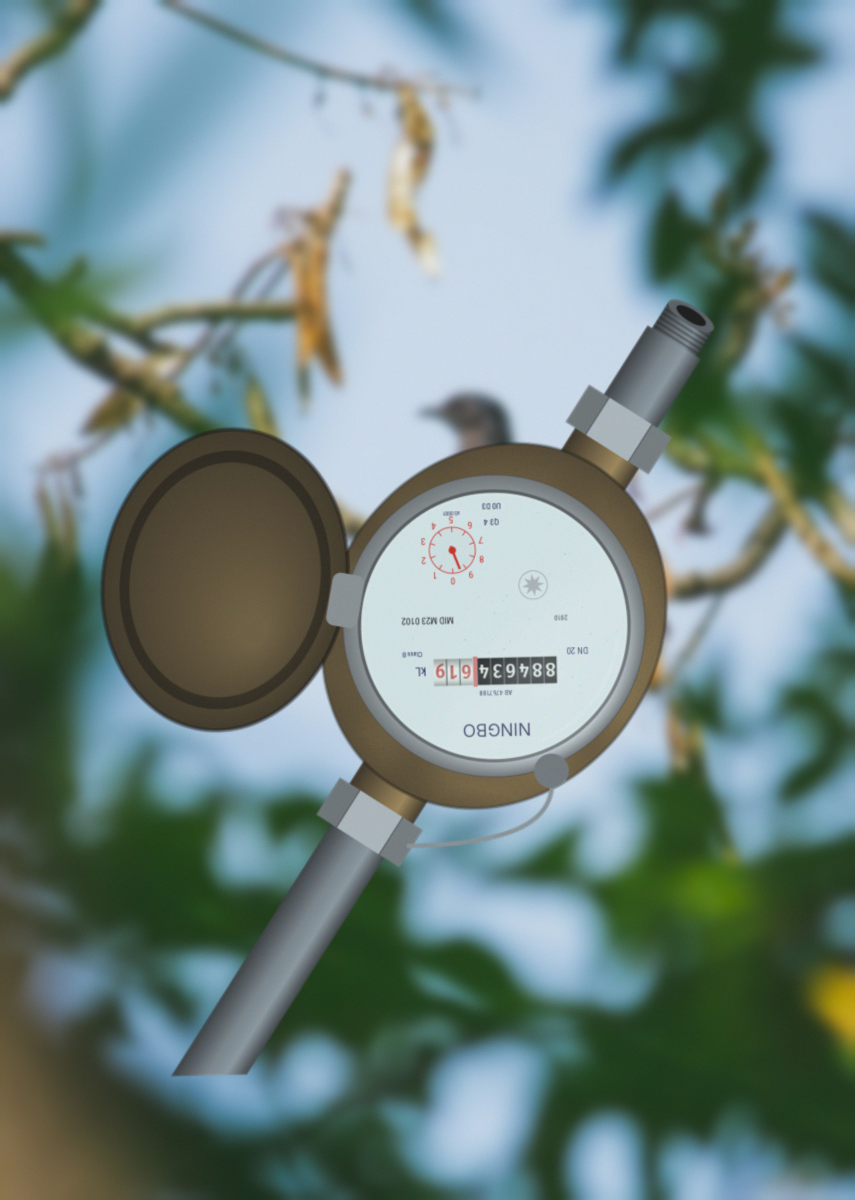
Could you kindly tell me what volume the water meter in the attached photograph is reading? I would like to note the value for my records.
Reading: 884634.6189 kL
